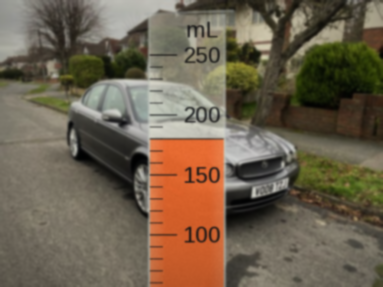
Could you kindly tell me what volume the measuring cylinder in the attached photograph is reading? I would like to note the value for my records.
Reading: 180 mL
